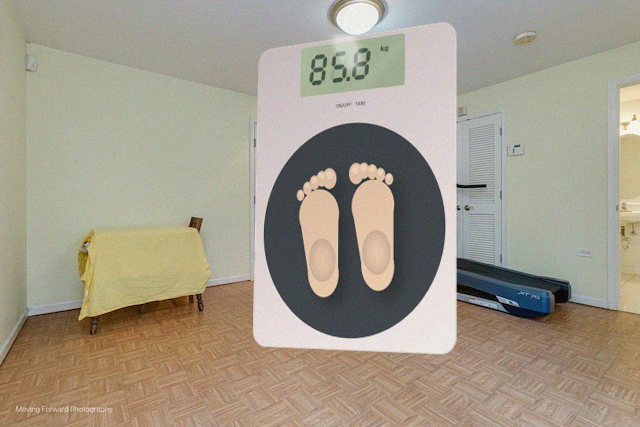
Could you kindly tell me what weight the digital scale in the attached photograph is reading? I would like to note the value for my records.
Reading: 85.8 kg
